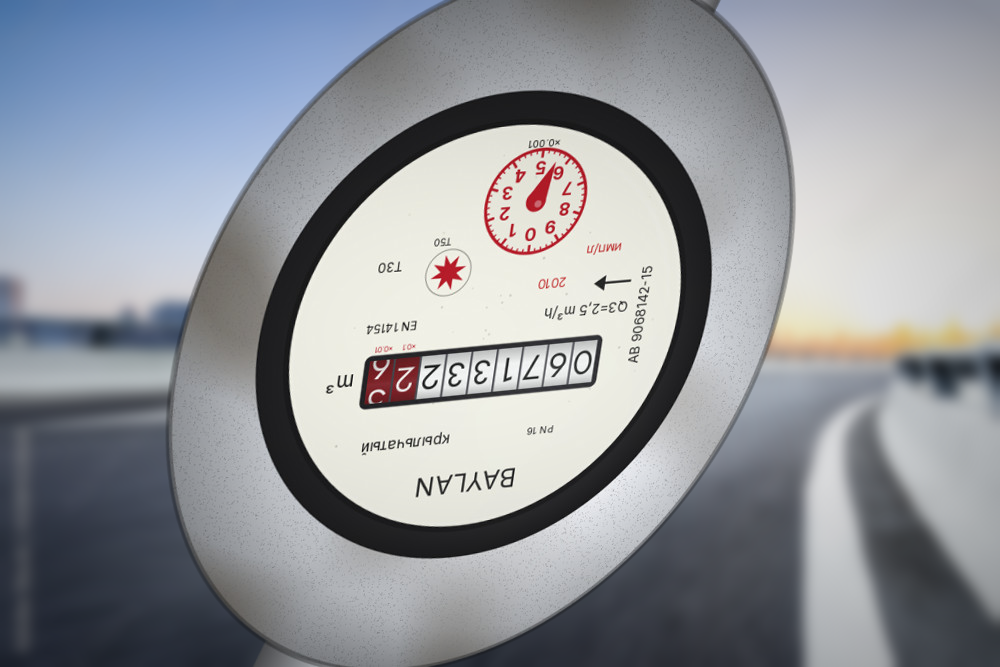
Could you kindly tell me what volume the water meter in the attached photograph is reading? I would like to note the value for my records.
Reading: 671332.255 m³
